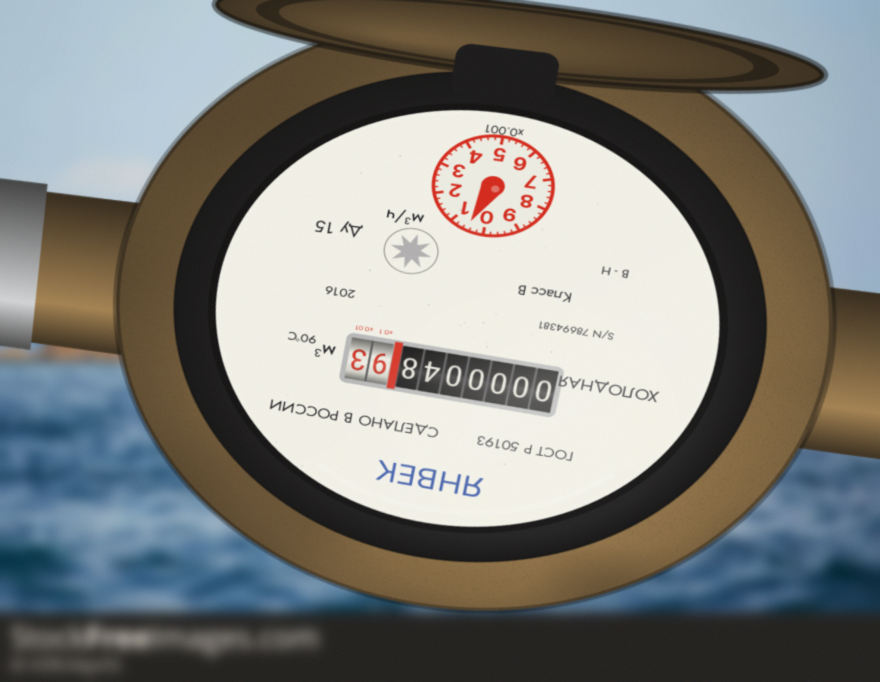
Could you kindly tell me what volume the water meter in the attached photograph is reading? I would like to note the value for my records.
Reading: 48.930 m³
